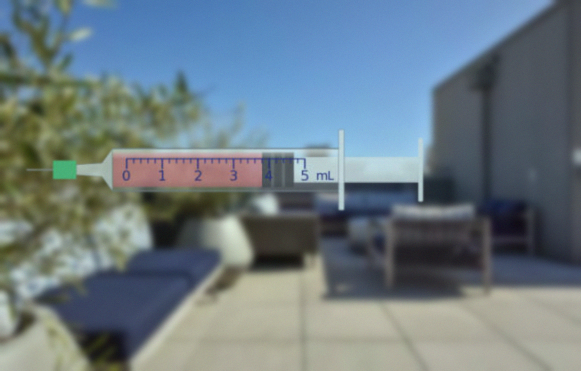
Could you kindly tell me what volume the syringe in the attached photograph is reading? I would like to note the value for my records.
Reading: 3.8 mL
